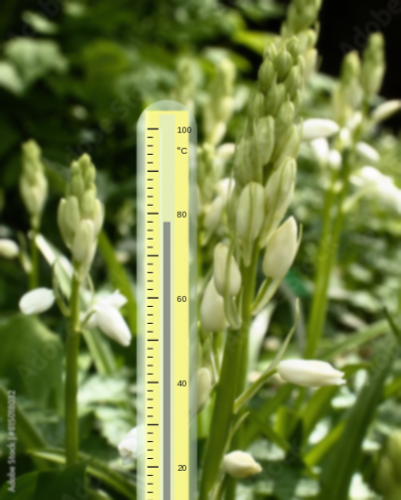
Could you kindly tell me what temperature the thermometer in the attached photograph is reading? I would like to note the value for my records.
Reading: 78 °C
